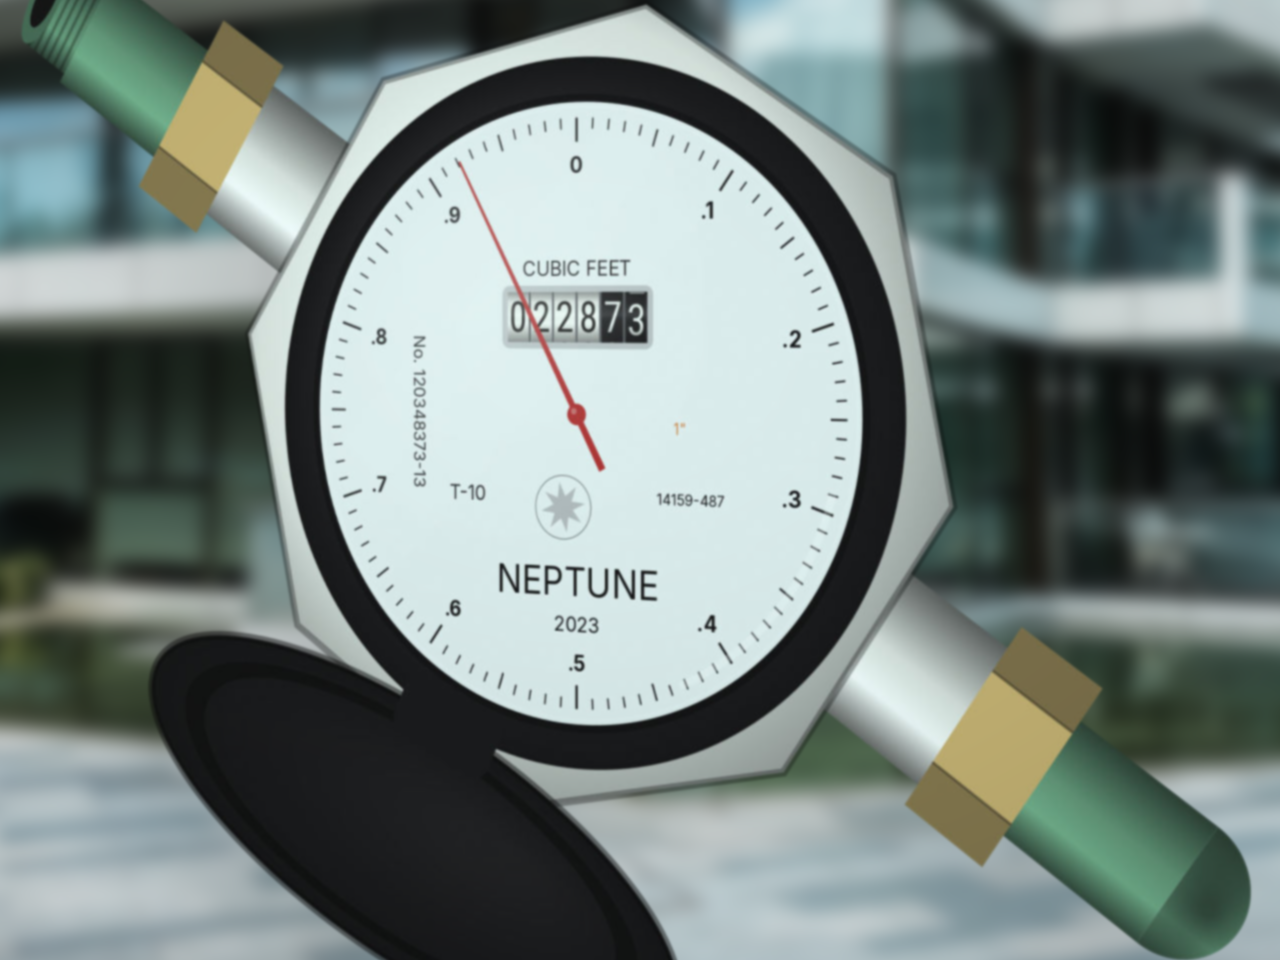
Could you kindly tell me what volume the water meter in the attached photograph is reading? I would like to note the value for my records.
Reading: 22872.92 ft³
